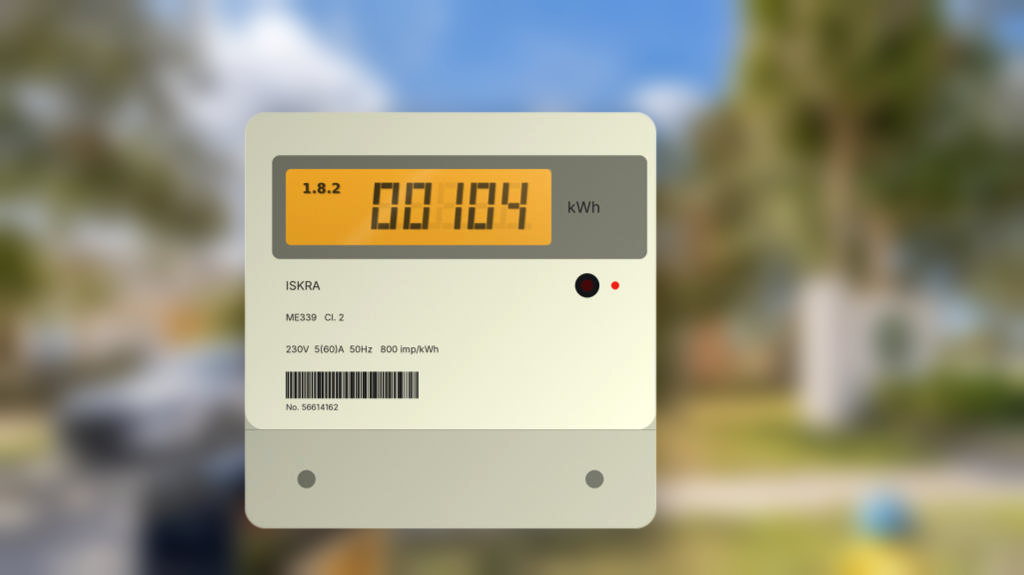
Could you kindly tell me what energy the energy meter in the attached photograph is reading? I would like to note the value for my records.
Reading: 104 kWh
